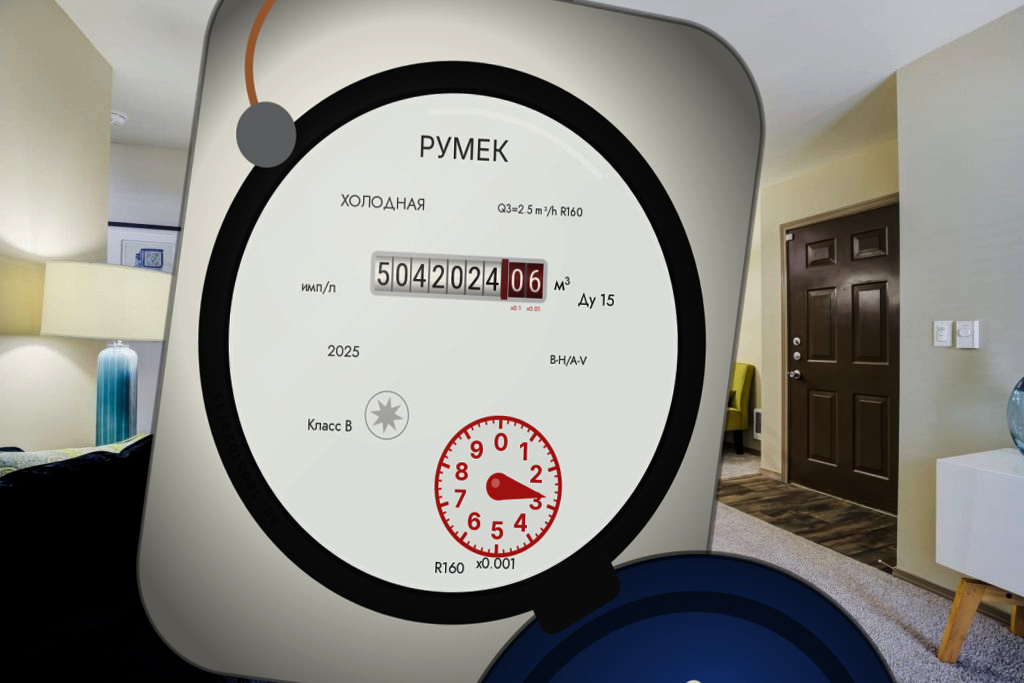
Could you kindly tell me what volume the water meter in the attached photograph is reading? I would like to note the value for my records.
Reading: 5042024.062 m³
